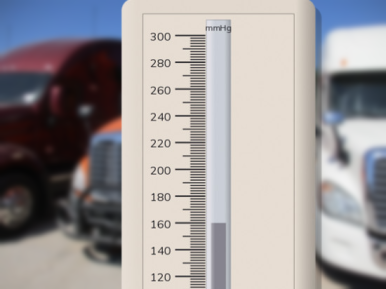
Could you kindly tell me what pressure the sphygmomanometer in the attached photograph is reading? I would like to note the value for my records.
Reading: 160 mmHg
